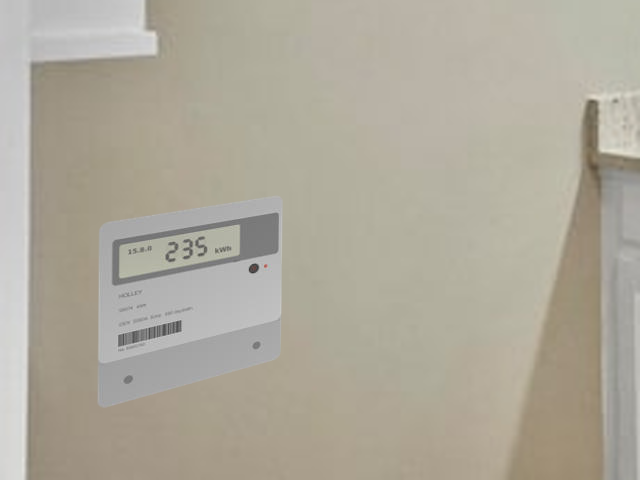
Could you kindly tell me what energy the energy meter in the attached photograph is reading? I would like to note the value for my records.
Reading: 235 kWh
